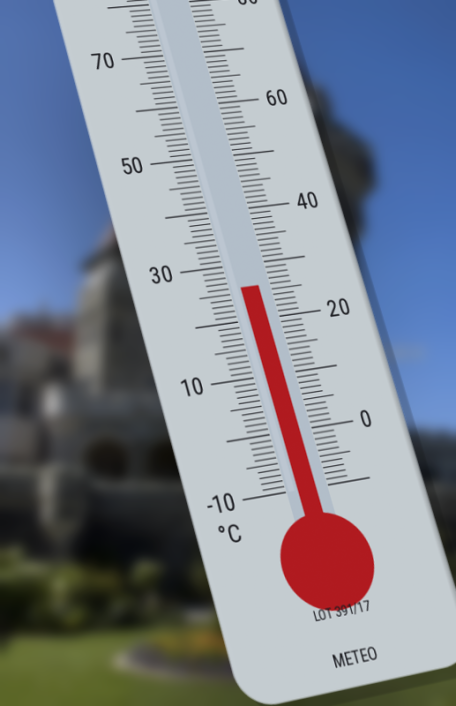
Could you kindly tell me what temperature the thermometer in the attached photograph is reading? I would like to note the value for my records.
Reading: 26 °C
